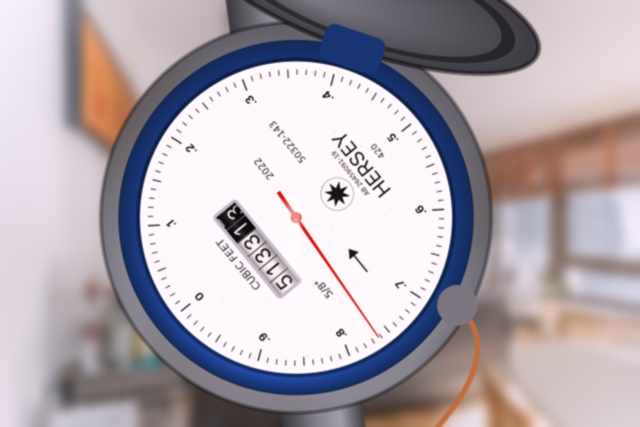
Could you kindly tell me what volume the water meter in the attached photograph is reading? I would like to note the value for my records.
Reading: 513312.76 ft³
